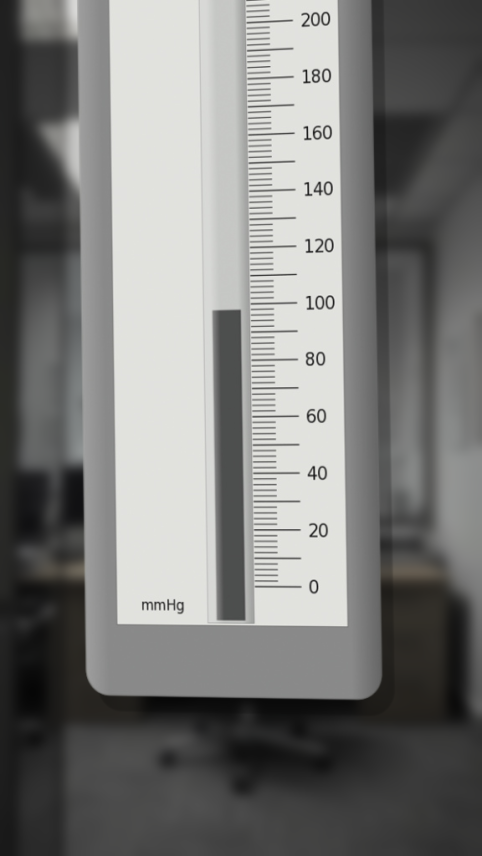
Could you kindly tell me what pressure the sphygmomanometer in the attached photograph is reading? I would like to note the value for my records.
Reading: 98 mmHg
